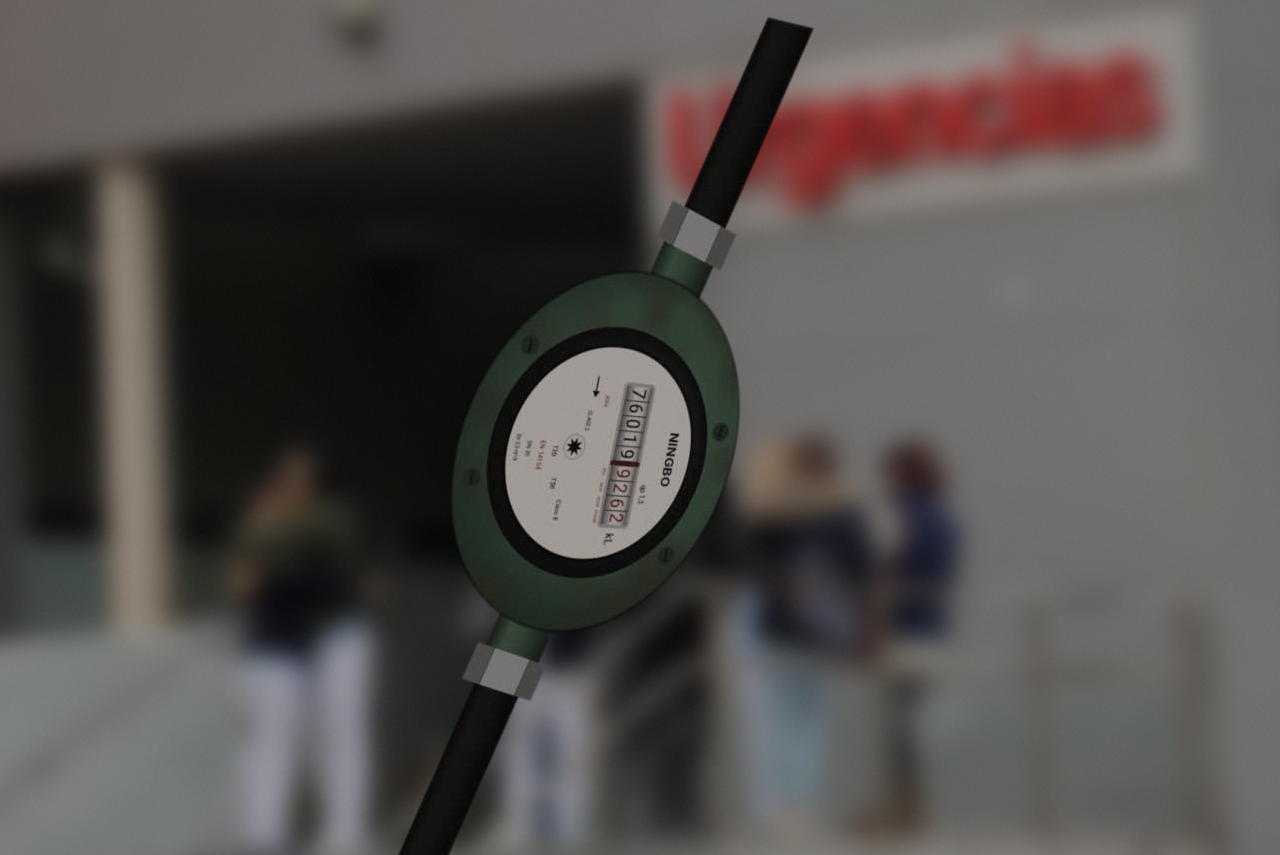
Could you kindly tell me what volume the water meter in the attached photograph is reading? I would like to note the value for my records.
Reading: 76019.9262 kL
